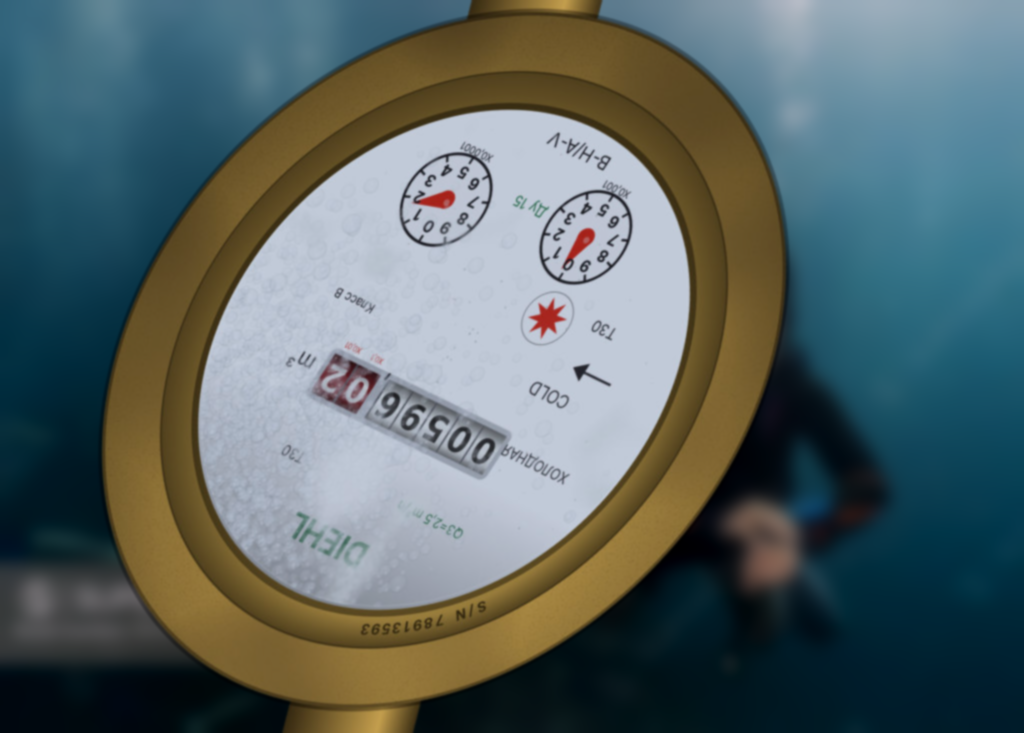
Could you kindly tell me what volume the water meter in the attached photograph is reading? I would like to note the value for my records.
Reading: 596.0201 m³
